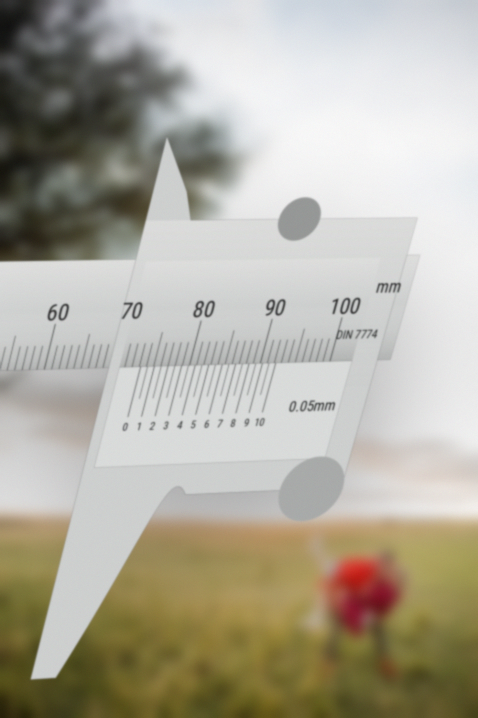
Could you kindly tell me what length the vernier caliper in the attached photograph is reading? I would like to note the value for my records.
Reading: 73.2 mm
